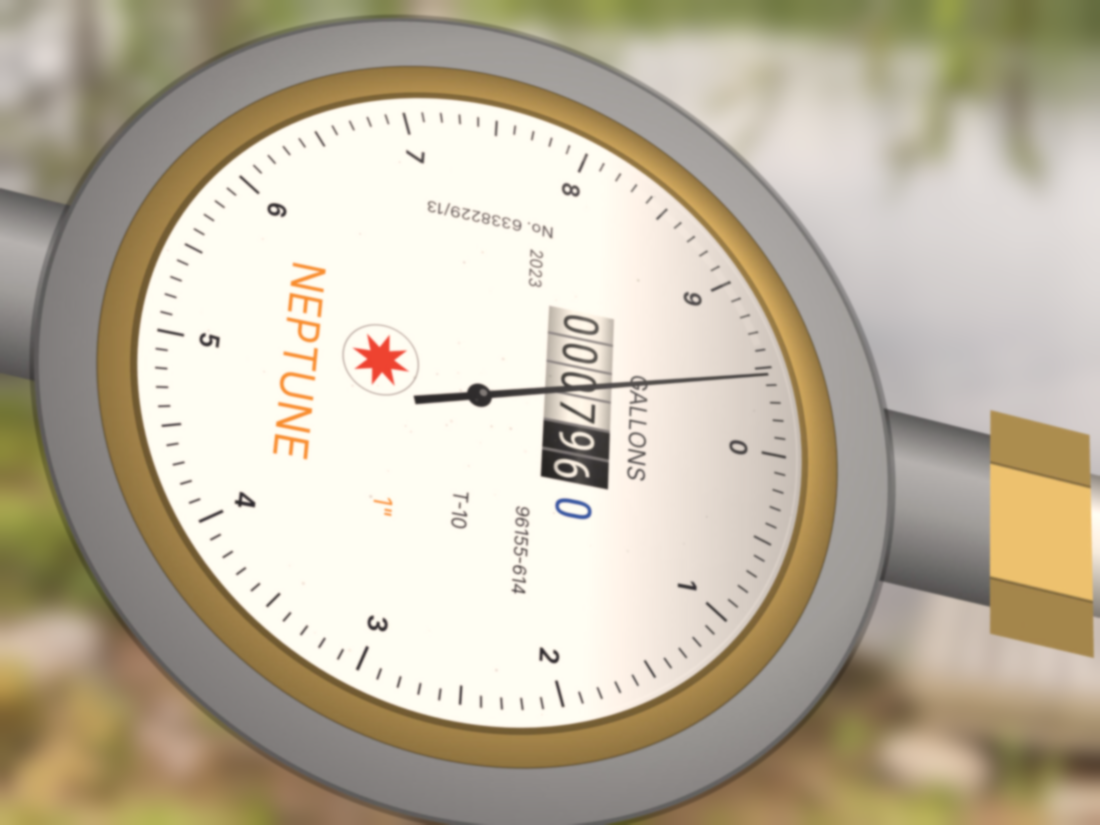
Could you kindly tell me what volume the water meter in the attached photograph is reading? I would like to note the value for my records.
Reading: 7959.5 gal
